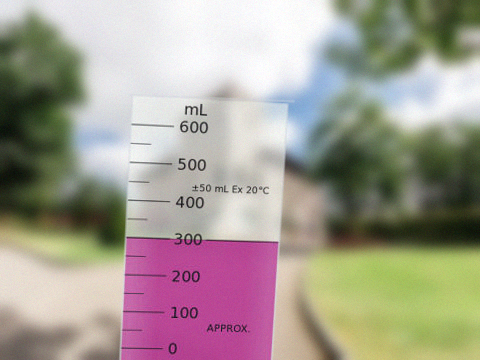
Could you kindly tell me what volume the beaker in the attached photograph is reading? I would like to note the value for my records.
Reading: 300 mL
